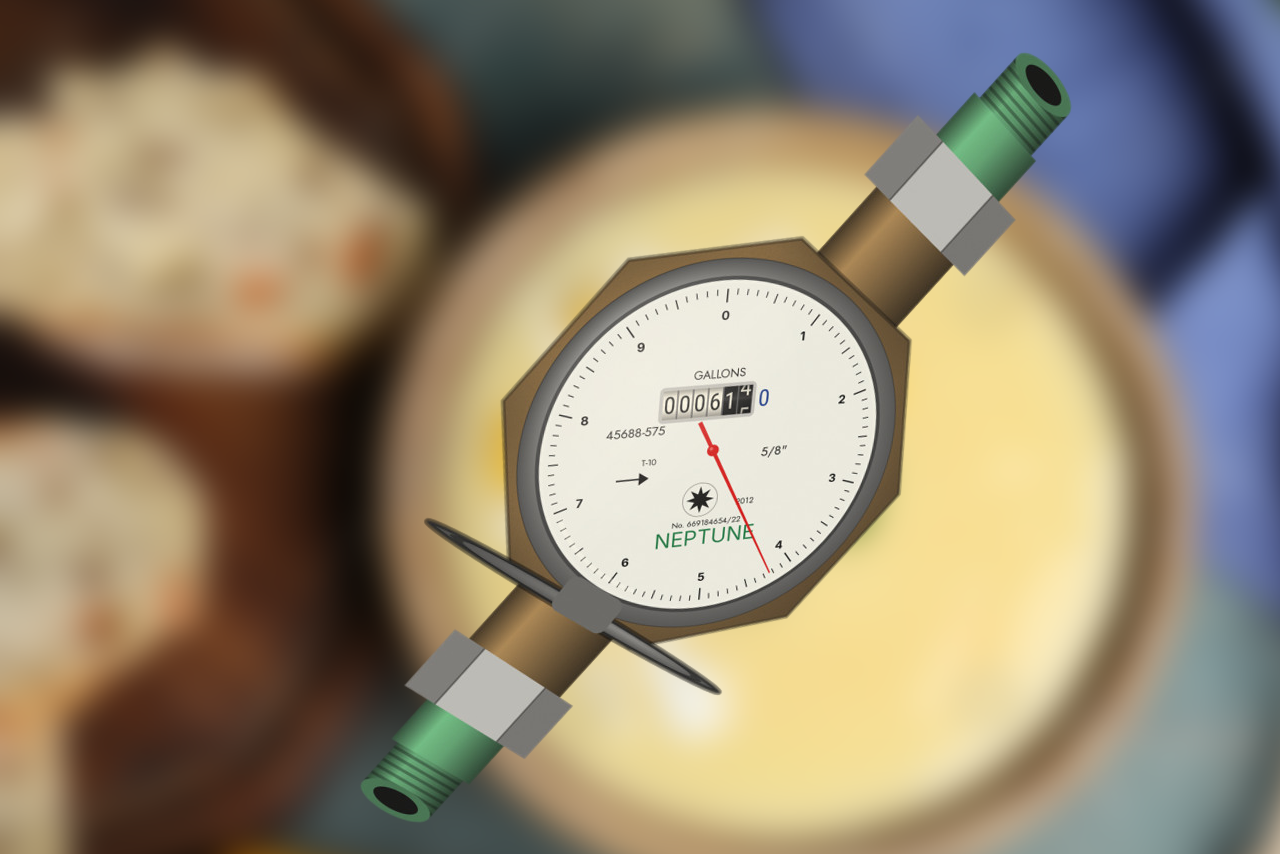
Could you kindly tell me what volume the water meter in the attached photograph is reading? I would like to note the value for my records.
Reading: 6144.2 gal
